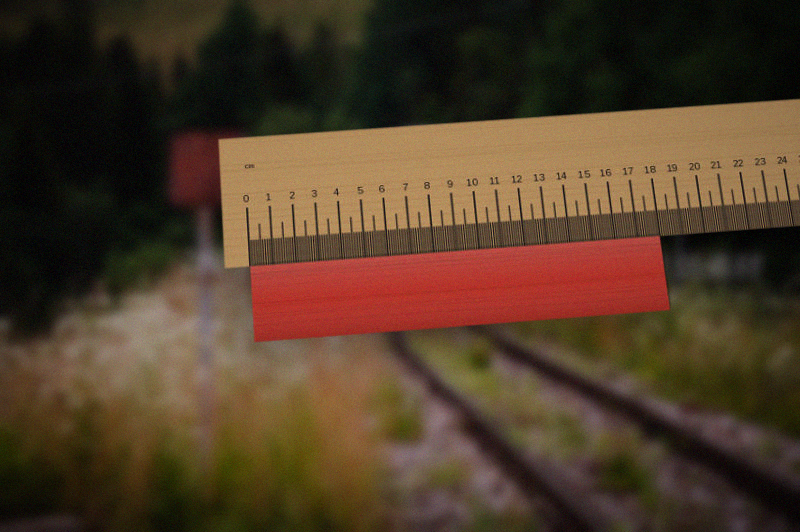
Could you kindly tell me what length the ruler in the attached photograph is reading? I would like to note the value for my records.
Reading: 18 cm
